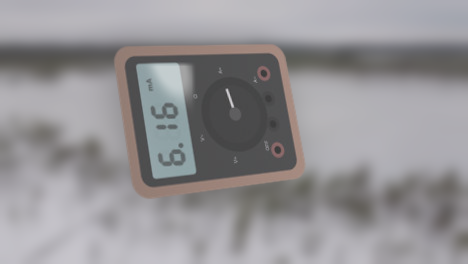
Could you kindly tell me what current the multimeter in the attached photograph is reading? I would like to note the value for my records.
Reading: 6.16 mA
